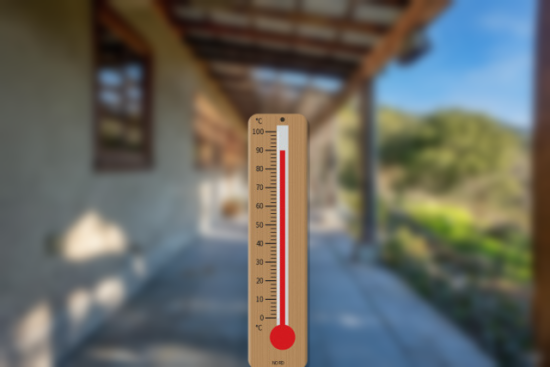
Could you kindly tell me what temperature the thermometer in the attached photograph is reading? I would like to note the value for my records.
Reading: 90 °C
